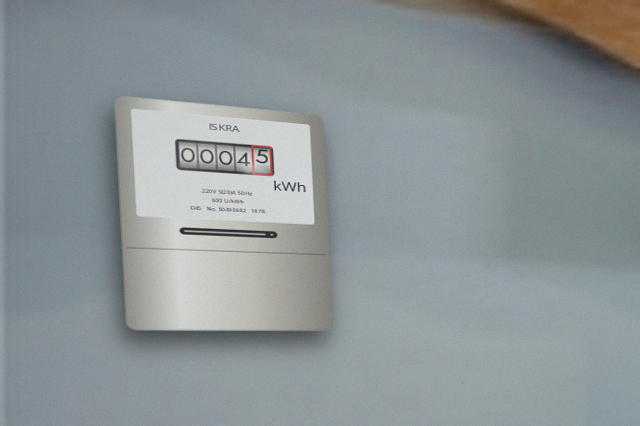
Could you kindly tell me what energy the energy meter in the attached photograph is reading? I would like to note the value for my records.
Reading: 4.5 kWh
